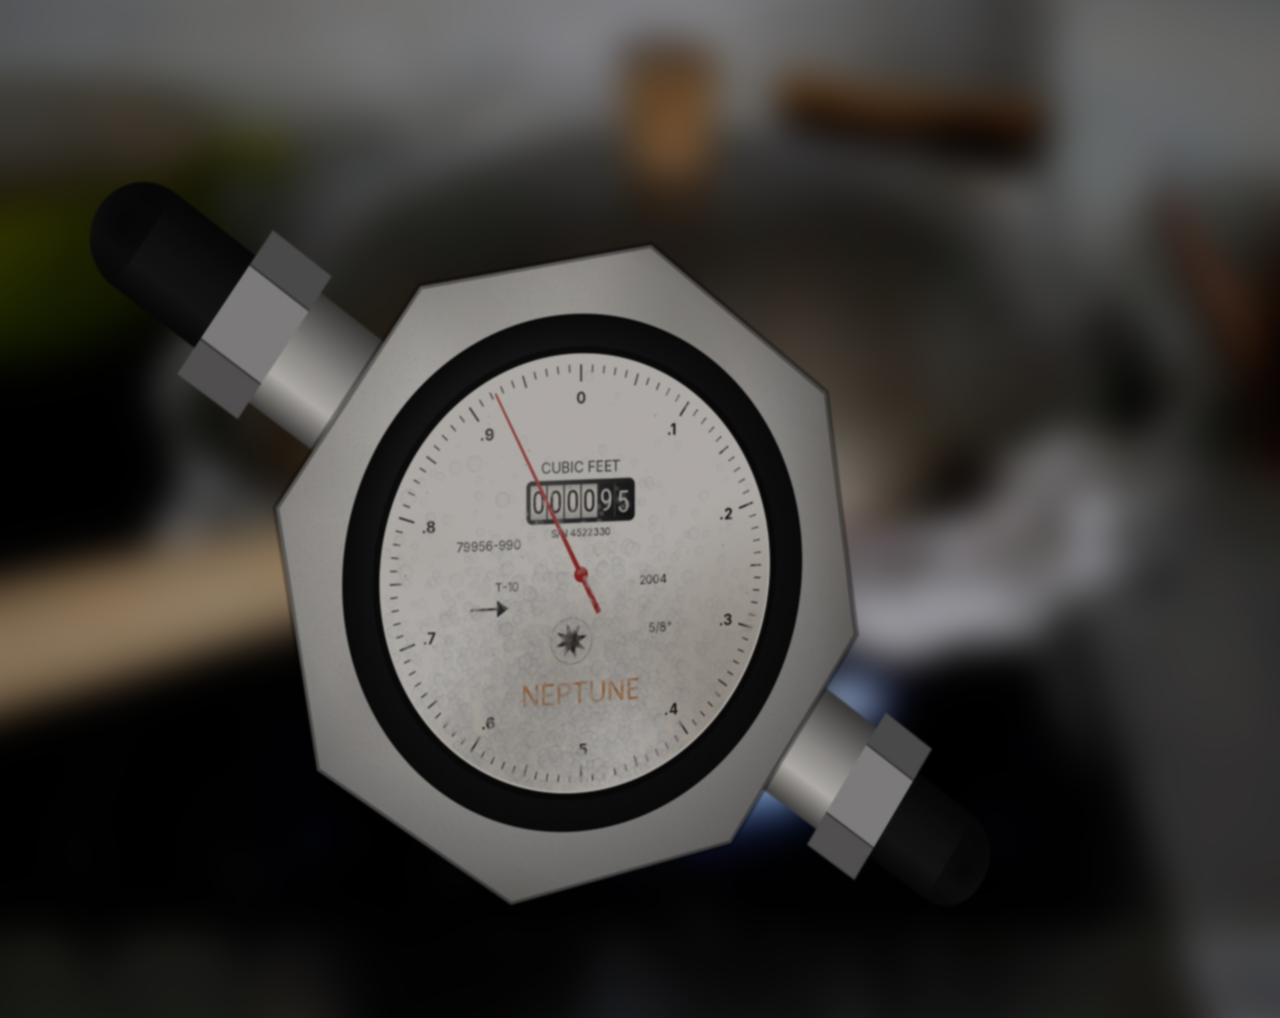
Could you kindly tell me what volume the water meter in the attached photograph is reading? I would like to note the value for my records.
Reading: 94.92 ft³
